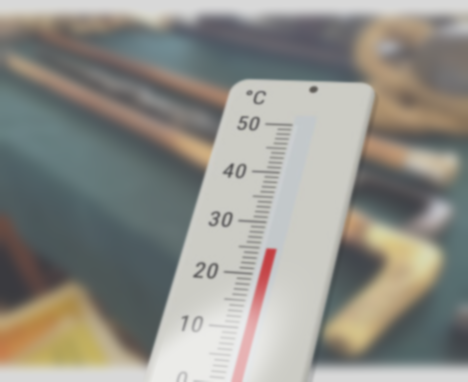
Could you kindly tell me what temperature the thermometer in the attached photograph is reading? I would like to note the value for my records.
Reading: 25 °C
